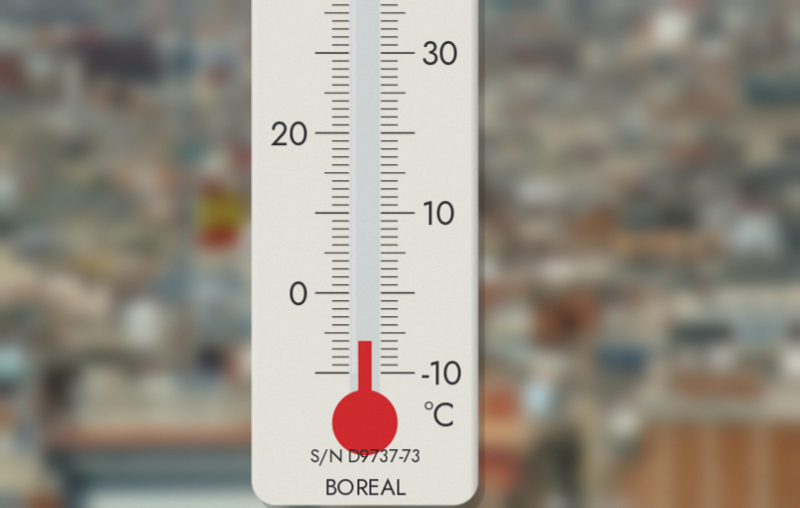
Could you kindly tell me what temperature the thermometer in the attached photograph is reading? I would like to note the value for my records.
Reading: -6 °C
